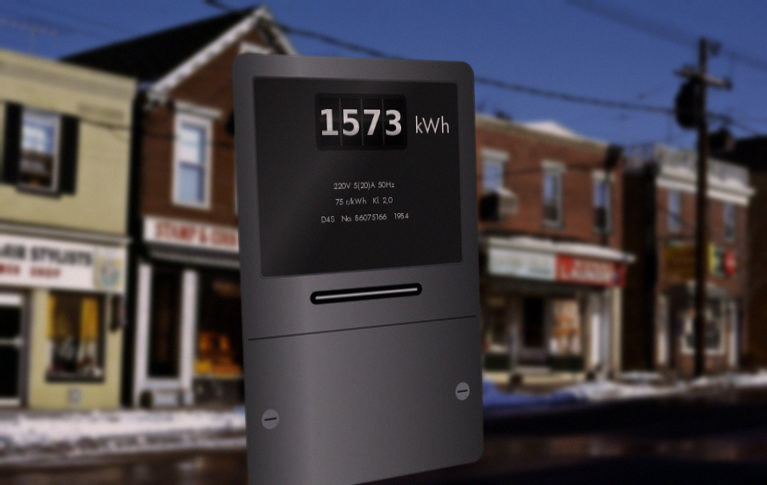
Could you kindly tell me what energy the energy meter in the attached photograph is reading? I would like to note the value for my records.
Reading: 1573 kWh
